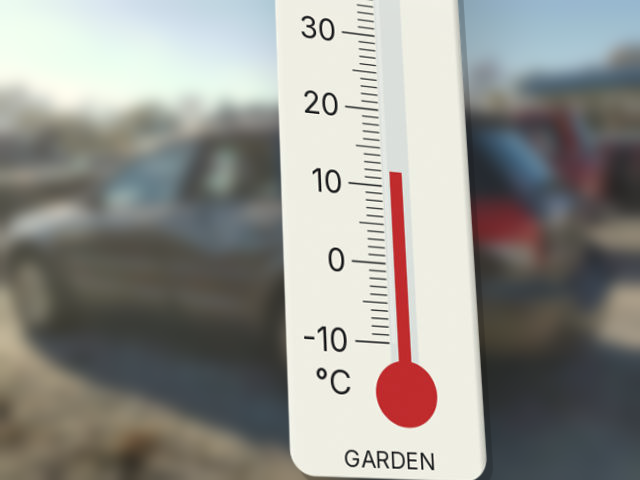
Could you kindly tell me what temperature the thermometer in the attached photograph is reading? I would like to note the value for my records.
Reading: 12 °C
